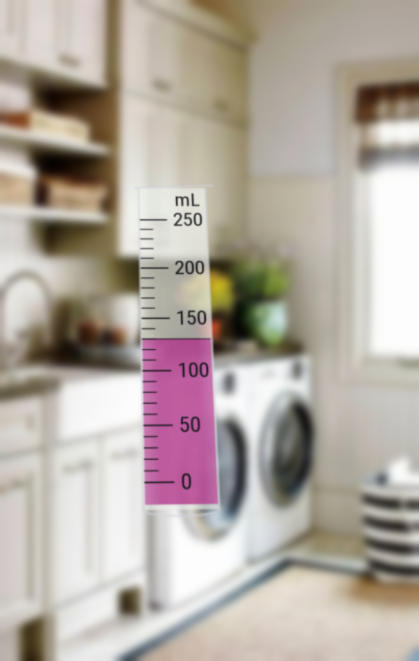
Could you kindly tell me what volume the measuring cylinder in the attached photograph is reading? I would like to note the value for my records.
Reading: 130 mL
